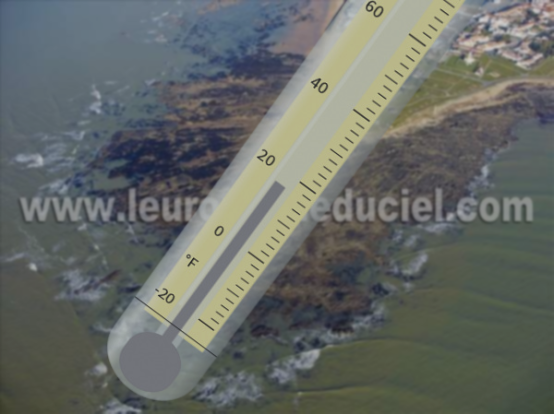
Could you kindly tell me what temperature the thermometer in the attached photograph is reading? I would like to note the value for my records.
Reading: 17 °F
